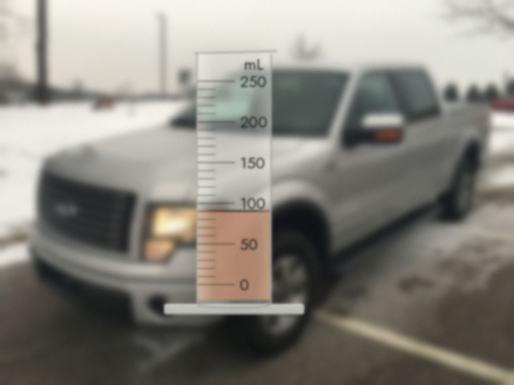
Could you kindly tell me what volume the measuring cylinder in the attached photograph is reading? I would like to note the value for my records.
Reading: 90 mL
